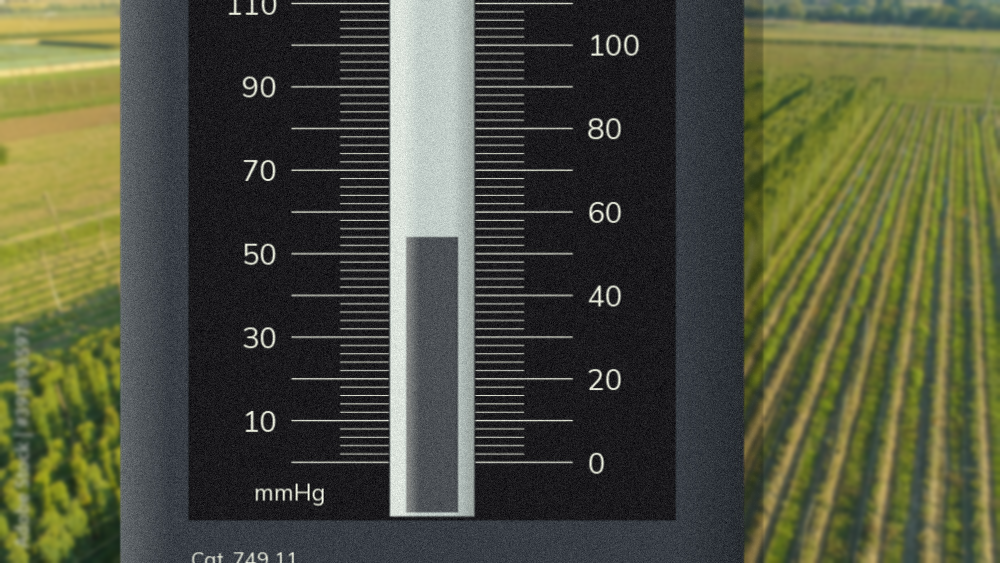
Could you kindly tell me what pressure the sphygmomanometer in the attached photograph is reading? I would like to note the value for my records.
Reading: 54 mmHg
